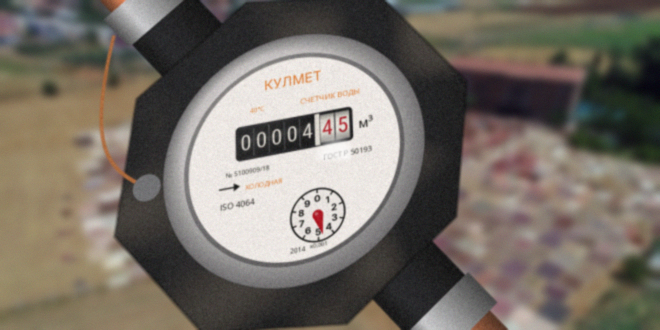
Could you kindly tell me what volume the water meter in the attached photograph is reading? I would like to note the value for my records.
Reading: 4.454 m³
